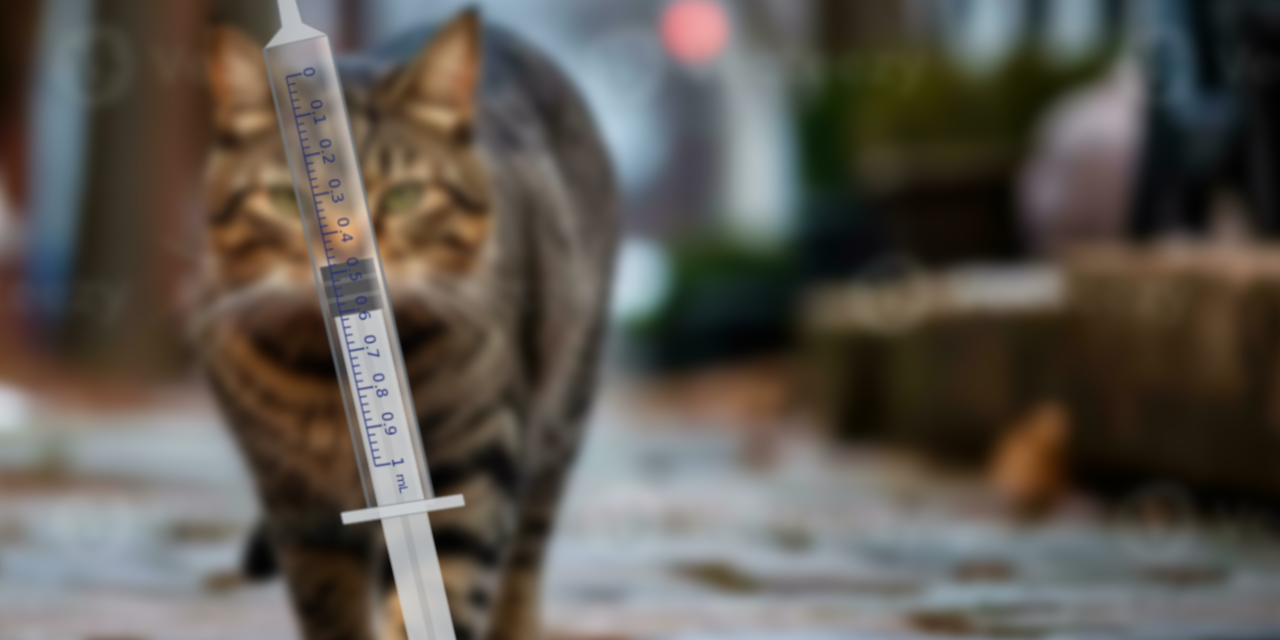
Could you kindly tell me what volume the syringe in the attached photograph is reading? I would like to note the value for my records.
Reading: 0.48 mL
